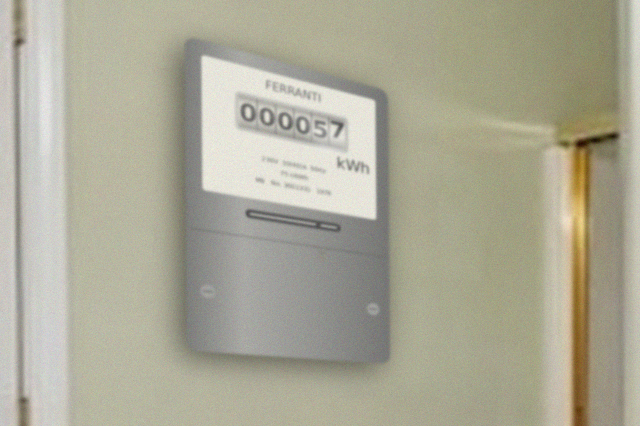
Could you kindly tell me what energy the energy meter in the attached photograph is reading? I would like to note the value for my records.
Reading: 57 kWh
